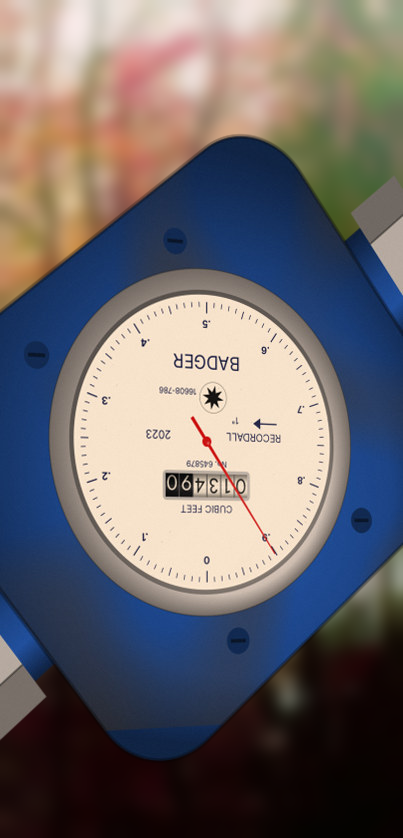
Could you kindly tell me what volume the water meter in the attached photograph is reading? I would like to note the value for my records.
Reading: 13489.90 ft³
